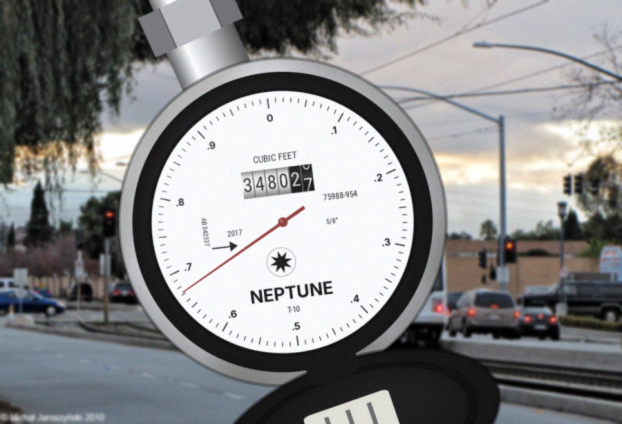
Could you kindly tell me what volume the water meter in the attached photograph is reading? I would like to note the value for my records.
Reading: 348026.67 ft³
